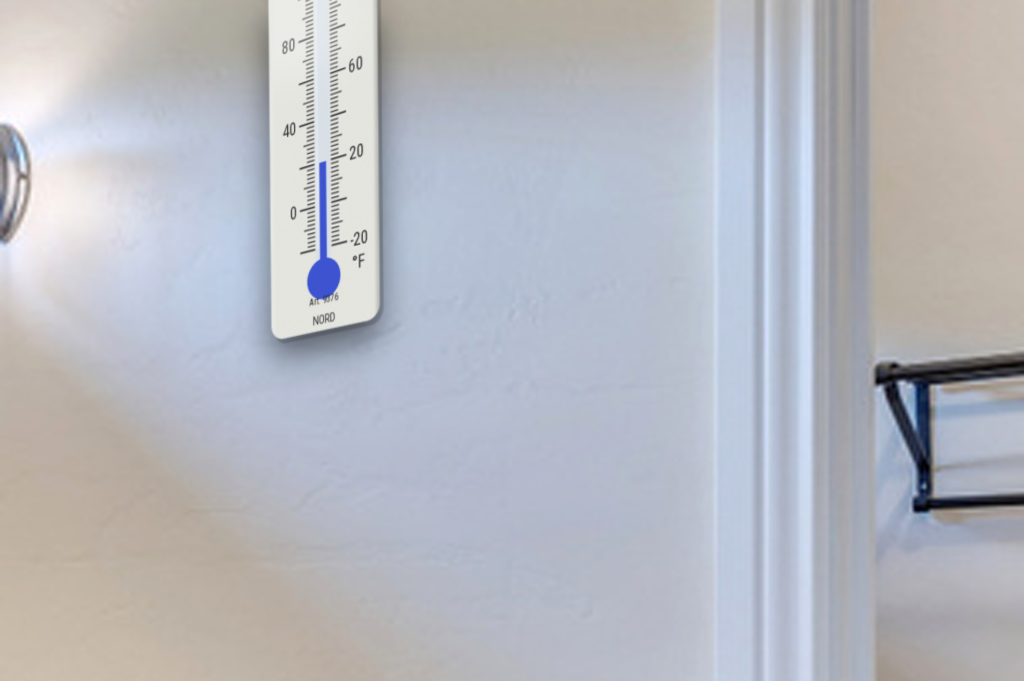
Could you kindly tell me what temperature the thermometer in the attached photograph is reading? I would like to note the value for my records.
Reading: 20 °F
